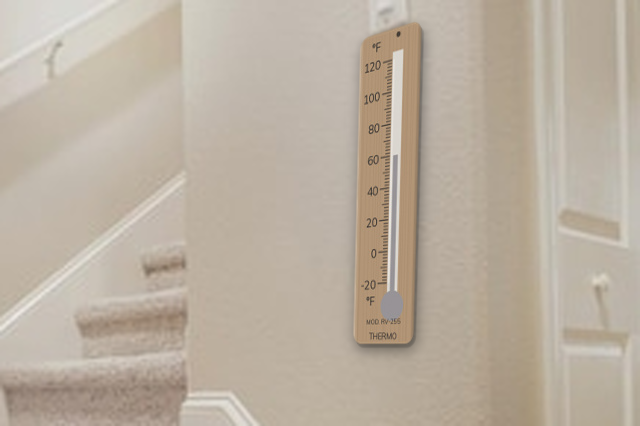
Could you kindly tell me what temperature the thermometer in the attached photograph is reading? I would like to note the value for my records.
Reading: 60 °F
